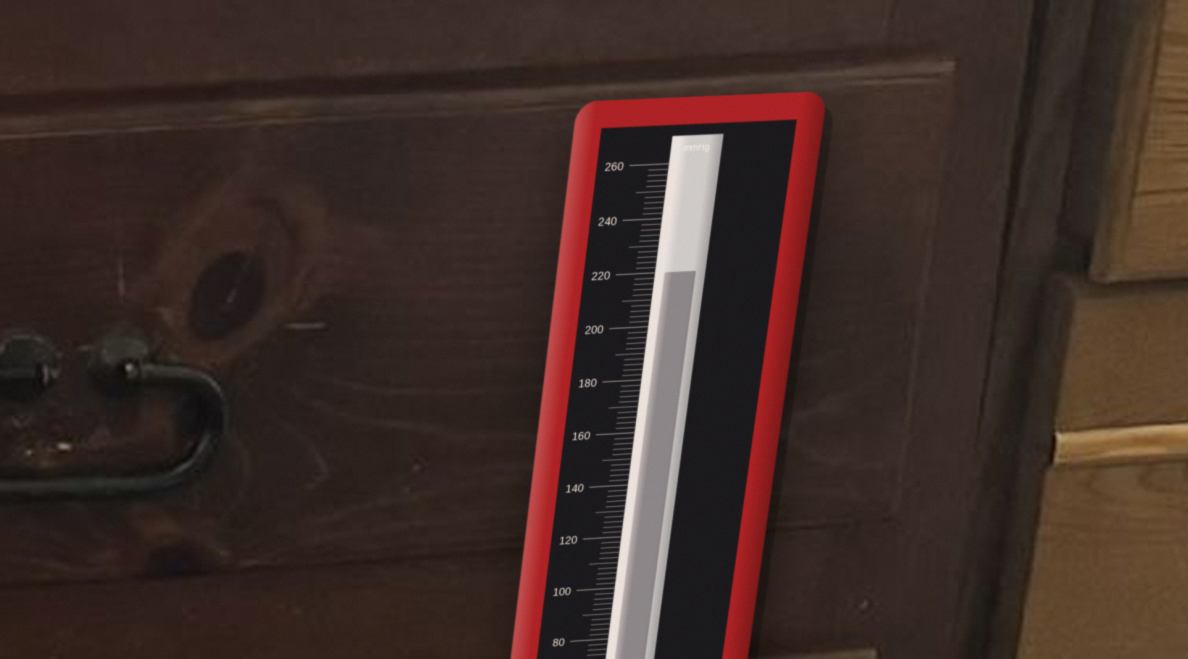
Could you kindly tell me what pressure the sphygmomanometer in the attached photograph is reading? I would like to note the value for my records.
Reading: 220 mmHg
